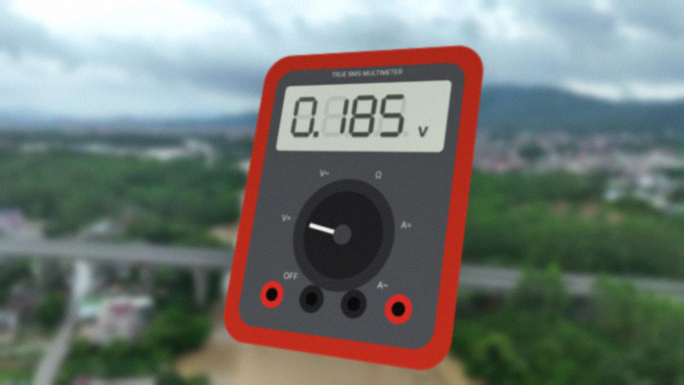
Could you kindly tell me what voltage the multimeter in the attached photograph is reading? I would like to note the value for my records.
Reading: 0.185 V
